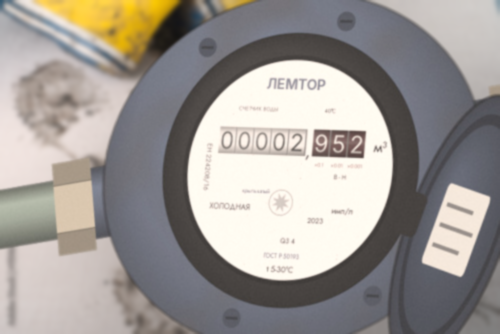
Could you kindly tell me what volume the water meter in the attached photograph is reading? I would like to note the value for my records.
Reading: 2.952 m³
